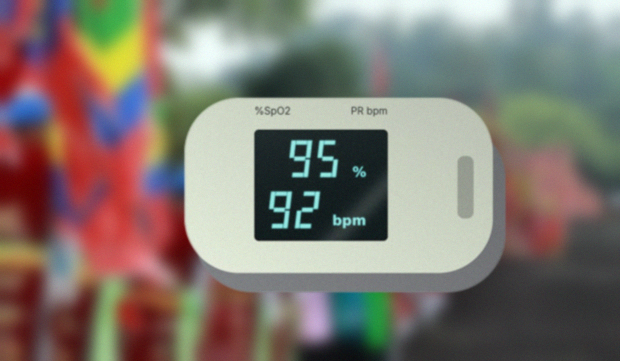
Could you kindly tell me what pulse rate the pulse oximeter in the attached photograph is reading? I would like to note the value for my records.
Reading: 92 bpm
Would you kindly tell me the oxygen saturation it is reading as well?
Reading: 95 %
